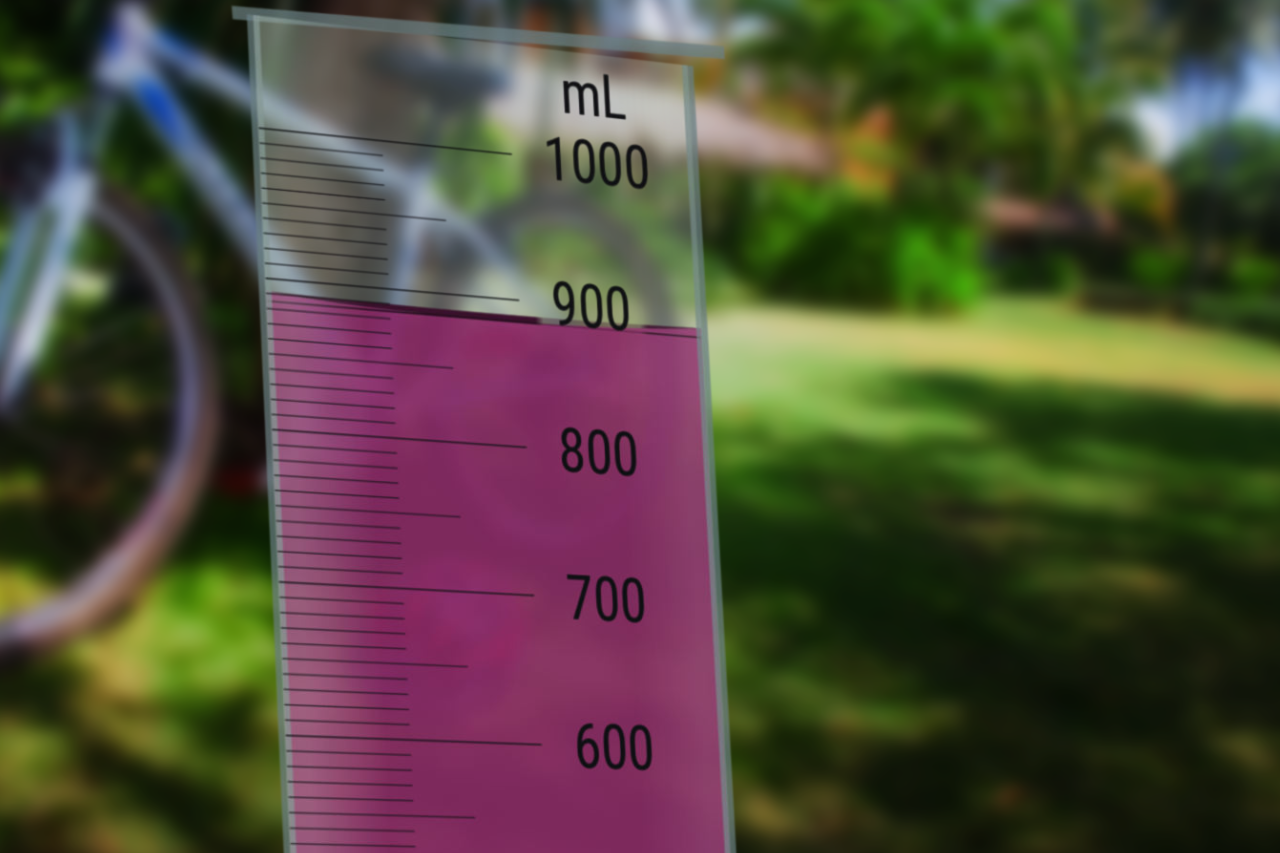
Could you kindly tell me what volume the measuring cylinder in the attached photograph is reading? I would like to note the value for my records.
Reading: 885 mL
